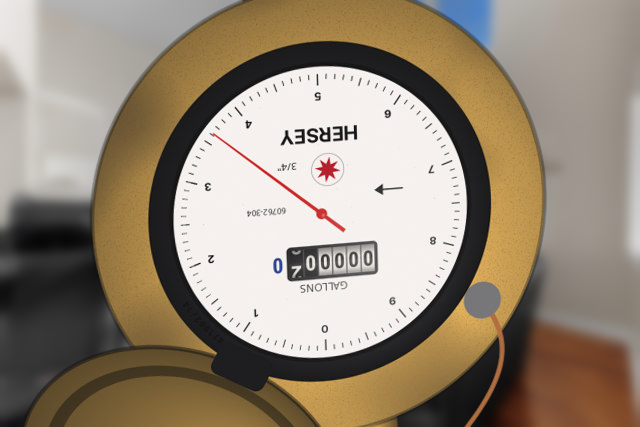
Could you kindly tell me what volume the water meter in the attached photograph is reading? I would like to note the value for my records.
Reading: 23.6 gal
